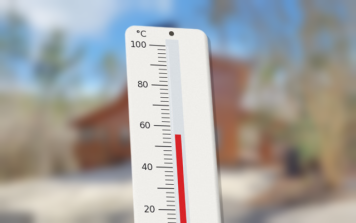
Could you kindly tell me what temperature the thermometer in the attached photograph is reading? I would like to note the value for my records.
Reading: 56 °C
